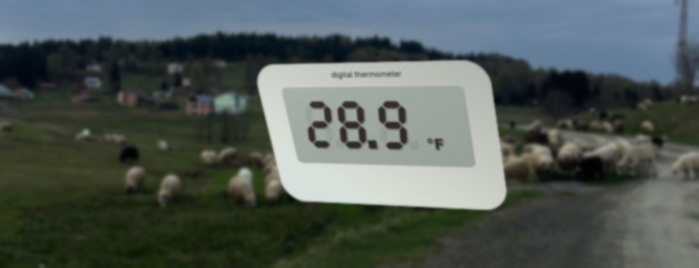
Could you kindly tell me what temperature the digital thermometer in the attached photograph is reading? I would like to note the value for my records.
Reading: 28.9 °F
